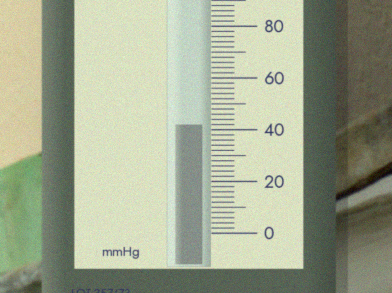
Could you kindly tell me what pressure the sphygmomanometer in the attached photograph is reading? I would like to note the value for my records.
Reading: 42 mmHg
